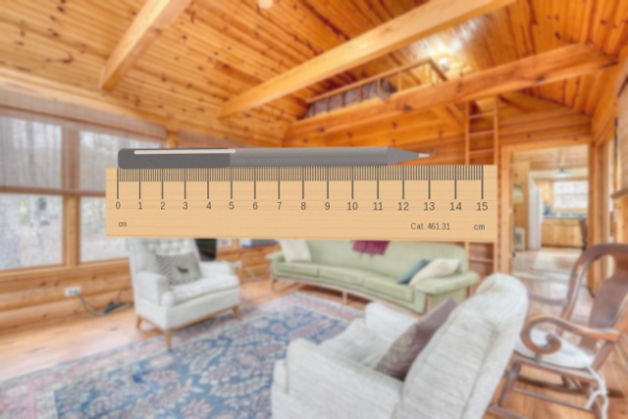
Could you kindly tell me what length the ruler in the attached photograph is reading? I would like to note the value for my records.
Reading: 13 cm
